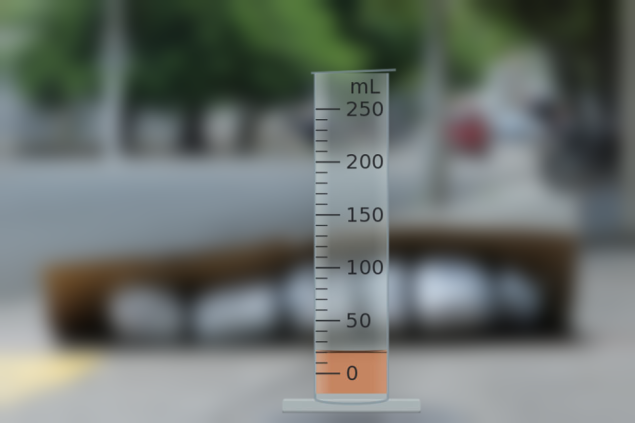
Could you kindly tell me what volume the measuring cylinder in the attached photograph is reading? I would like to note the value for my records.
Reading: 20 mL
